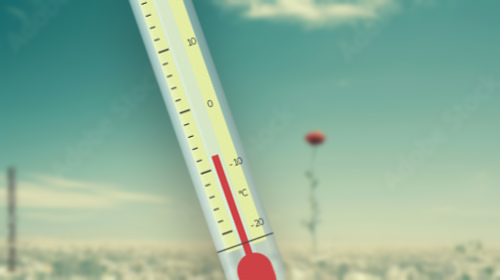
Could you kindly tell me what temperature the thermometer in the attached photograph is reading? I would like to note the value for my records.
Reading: -8 °C
